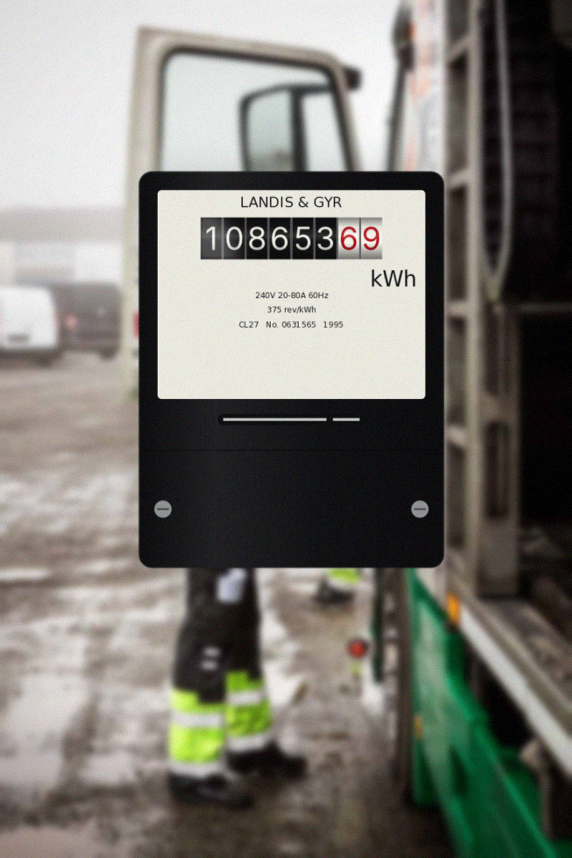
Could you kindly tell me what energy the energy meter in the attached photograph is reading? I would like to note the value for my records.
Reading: 108653.69 kWh
